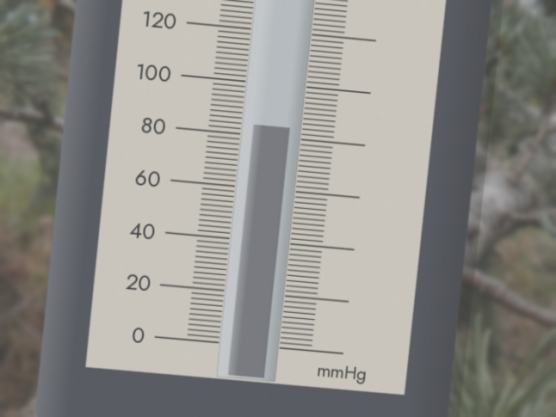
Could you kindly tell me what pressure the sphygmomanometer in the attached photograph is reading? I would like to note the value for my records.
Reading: 84 mmHg
